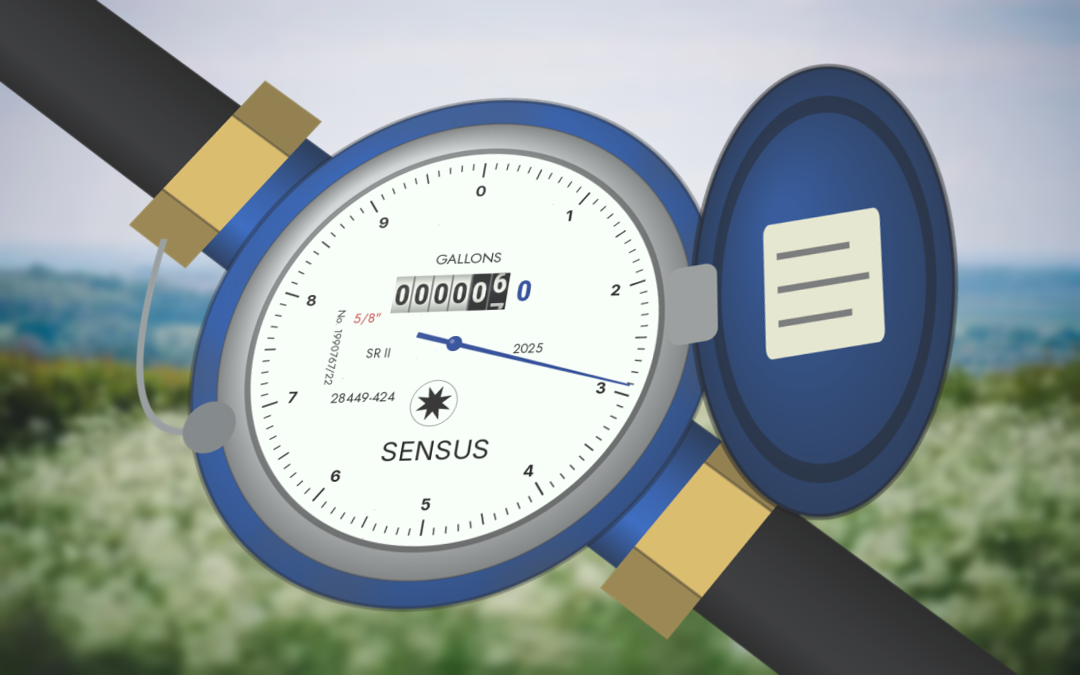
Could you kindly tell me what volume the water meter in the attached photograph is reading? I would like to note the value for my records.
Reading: 62.9 gal
